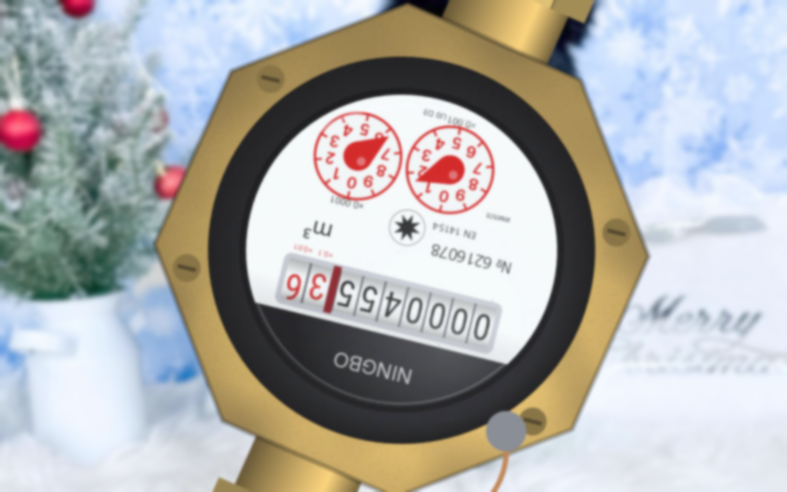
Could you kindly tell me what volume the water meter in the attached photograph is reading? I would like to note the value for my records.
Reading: 455.3616 m³
